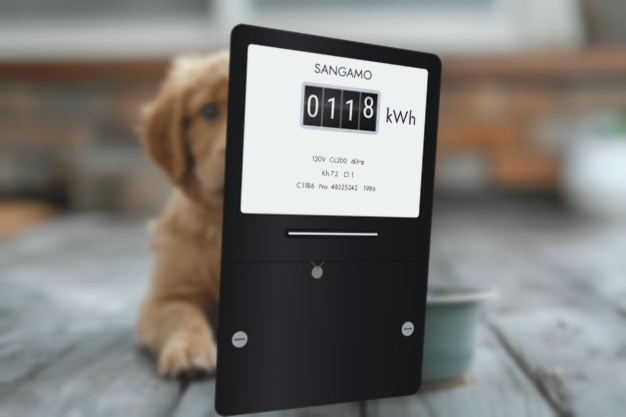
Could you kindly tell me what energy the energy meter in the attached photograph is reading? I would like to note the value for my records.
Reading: 118 kWh
